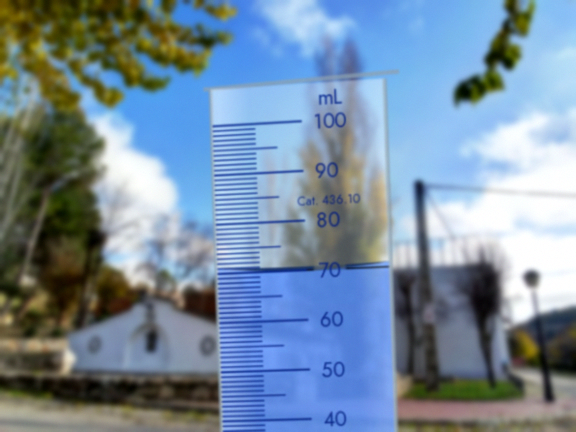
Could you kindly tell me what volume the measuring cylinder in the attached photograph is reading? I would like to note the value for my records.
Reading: 70 mL
